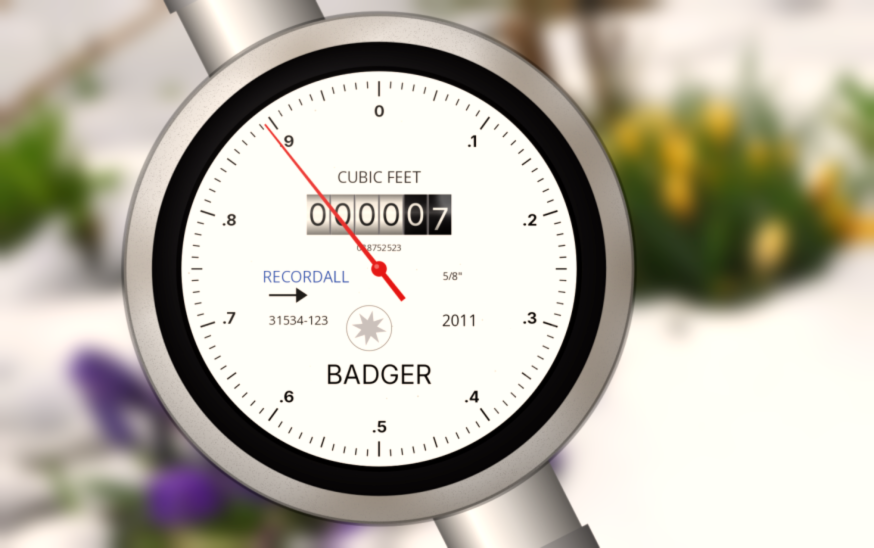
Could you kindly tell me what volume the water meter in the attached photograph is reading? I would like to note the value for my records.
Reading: 6.89 ft³
